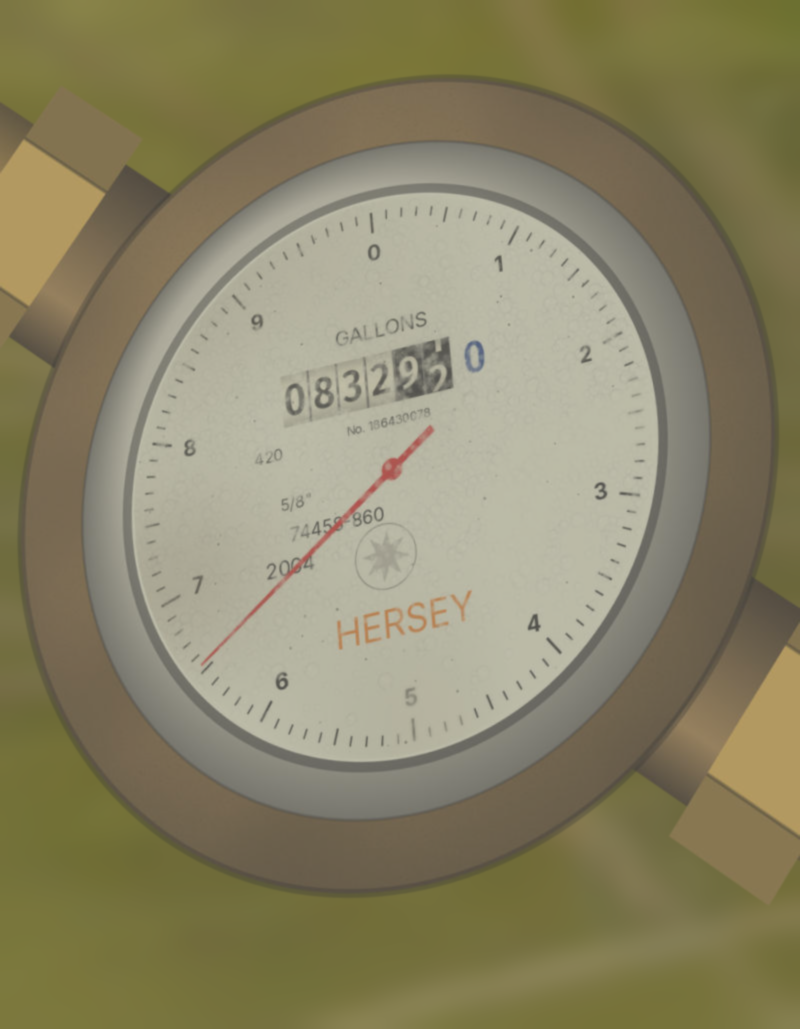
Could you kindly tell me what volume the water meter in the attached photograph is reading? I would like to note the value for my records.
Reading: 832916.5 gal
